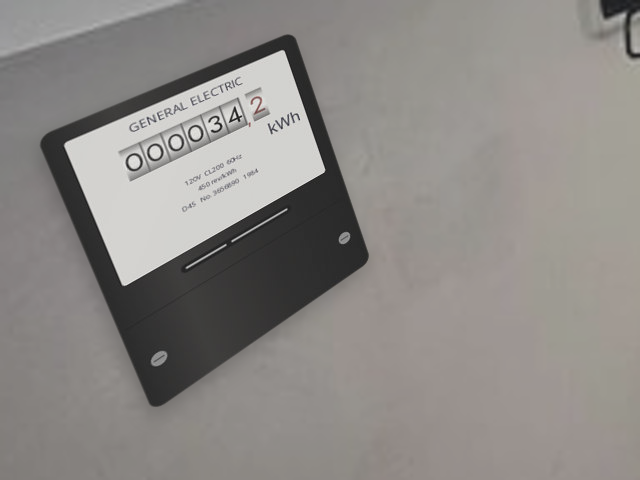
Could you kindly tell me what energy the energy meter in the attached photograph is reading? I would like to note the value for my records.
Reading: 34.2 kWh
